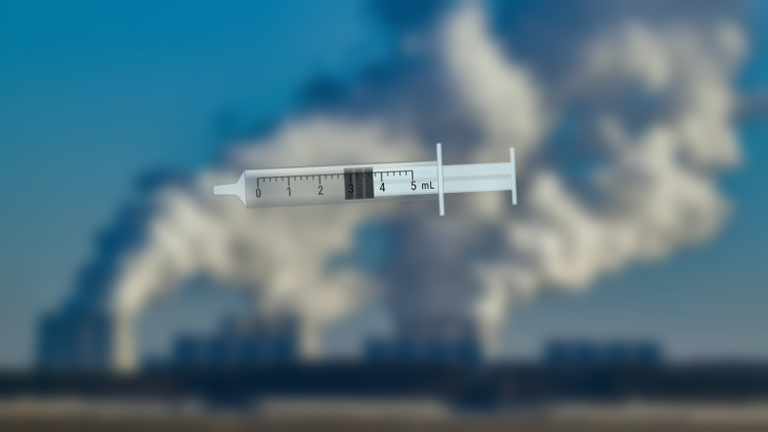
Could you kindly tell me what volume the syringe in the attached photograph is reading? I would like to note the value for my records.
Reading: 2.8 mL
